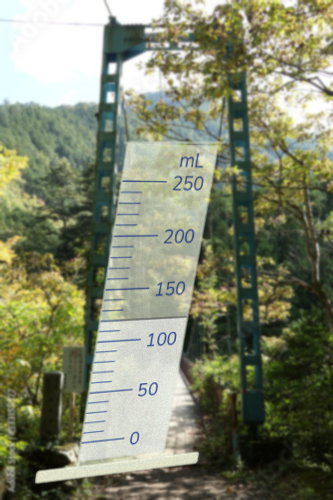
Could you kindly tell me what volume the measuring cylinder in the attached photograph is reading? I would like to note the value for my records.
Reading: 120 mL
